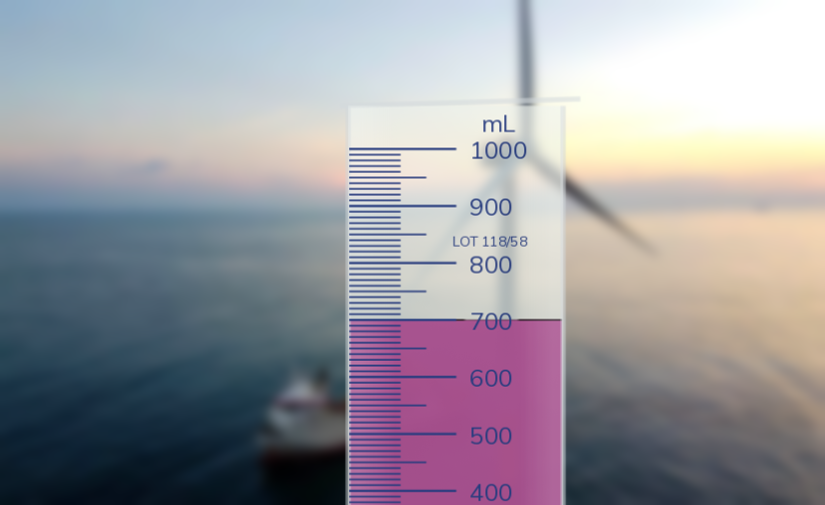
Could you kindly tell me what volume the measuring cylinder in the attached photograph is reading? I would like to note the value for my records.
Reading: 700 mL
